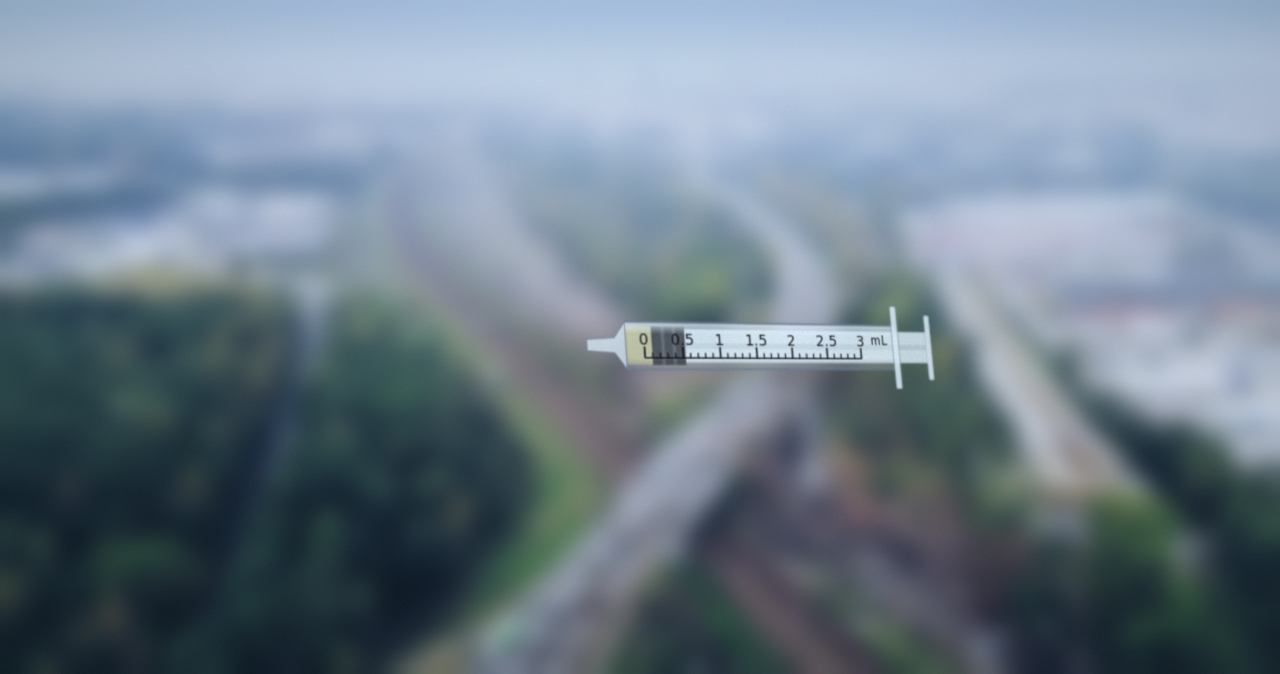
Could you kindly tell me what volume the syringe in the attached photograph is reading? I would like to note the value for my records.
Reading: 0.1 mL
